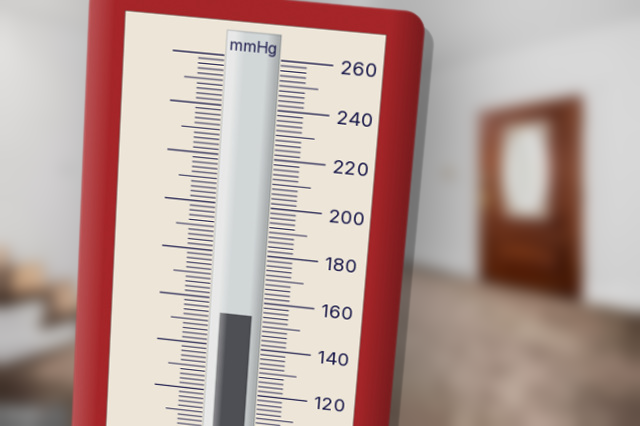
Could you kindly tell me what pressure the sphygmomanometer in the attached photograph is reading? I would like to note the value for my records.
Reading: 154 mmHg
